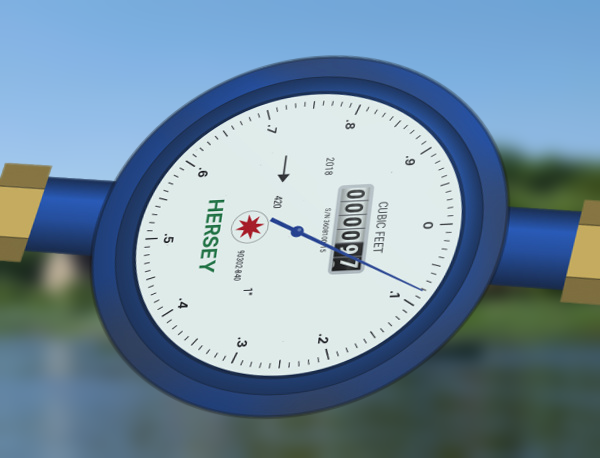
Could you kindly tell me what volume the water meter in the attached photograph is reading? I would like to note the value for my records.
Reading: 97.08 ft³
